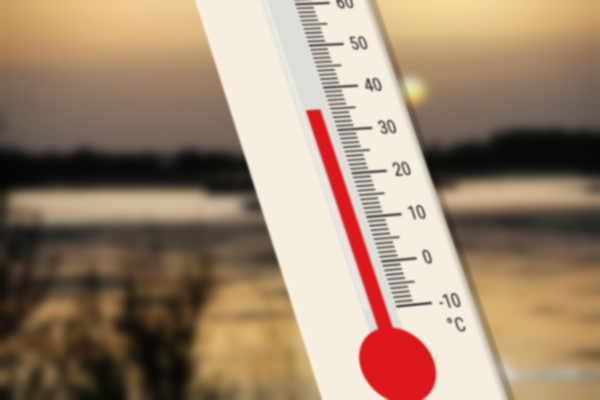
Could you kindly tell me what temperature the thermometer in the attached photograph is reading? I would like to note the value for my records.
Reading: 35 °C
